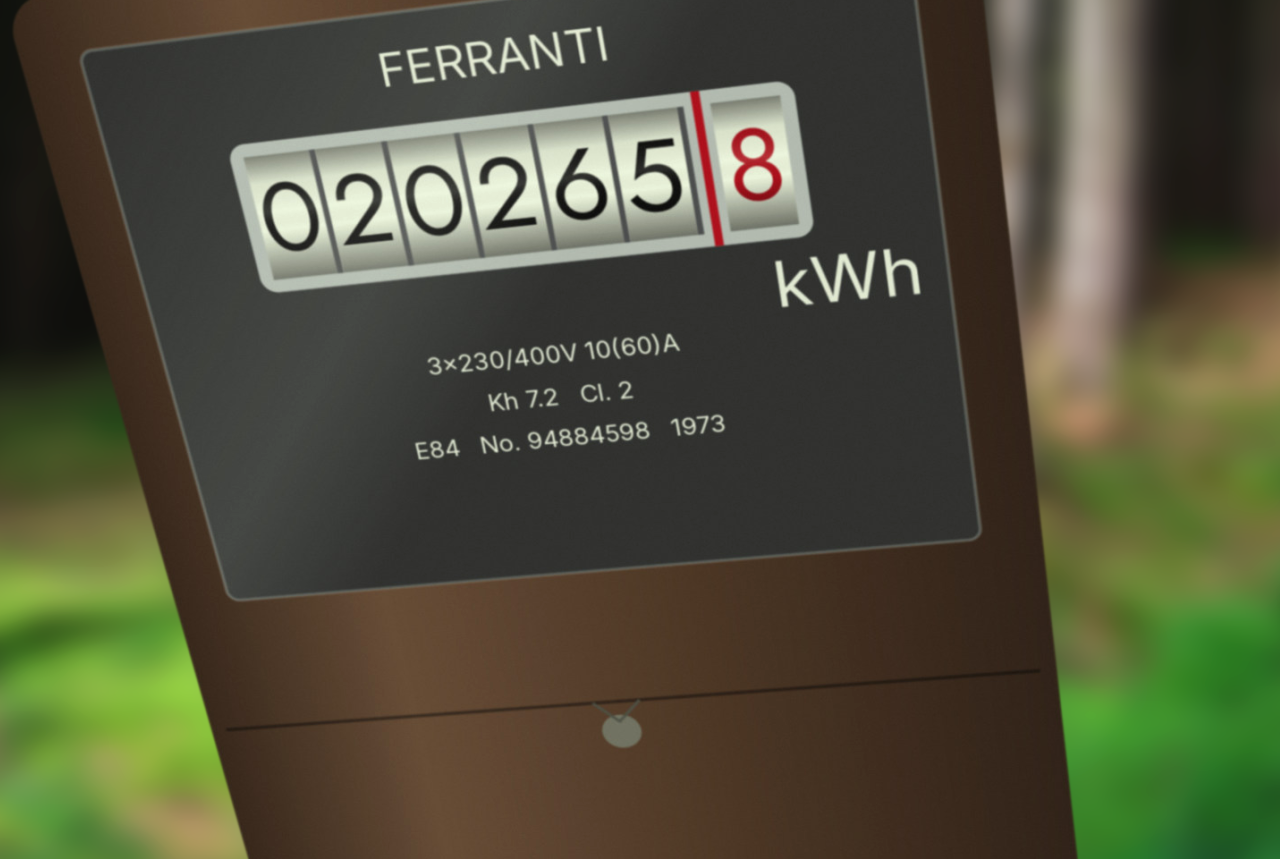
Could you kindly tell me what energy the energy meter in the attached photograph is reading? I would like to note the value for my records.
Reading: 20265.8 kWh
